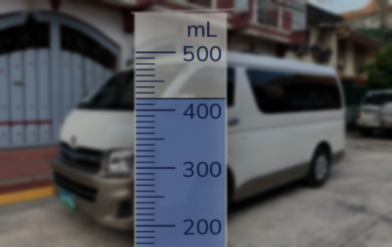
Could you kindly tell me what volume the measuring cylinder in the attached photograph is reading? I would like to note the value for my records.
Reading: 420 mL
